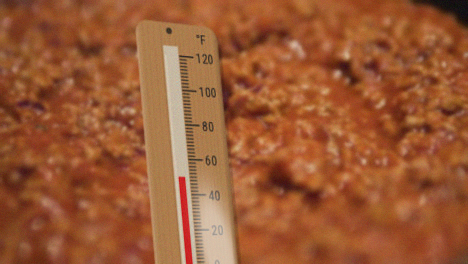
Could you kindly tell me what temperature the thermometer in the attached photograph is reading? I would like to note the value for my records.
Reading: 50 °F
